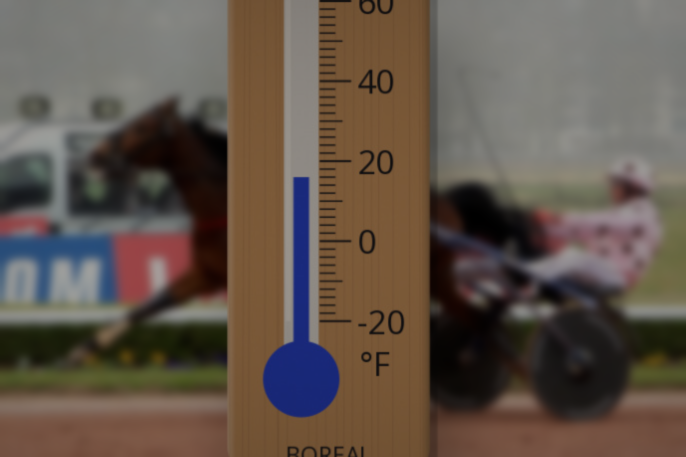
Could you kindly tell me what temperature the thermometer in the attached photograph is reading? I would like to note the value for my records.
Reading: 16 °F
